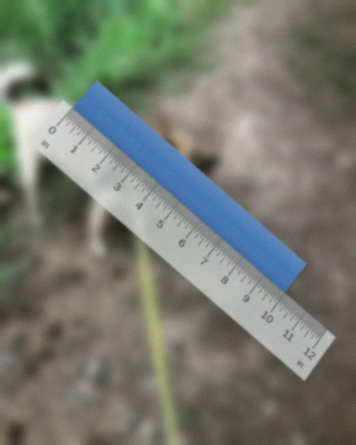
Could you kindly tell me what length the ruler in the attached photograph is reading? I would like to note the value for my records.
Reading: 10 in
